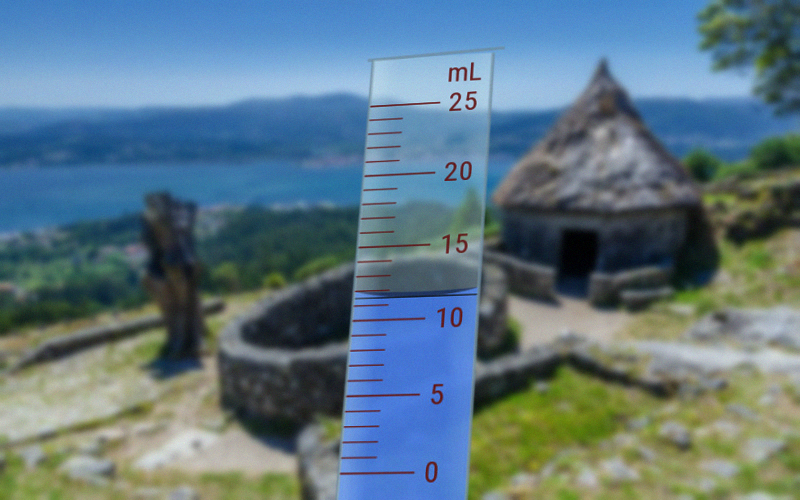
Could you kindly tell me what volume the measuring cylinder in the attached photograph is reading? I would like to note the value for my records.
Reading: 11.5 mL
